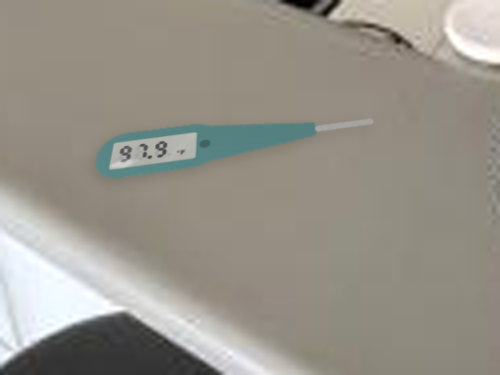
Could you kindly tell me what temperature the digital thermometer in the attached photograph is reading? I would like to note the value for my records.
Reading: 97.9 °F
